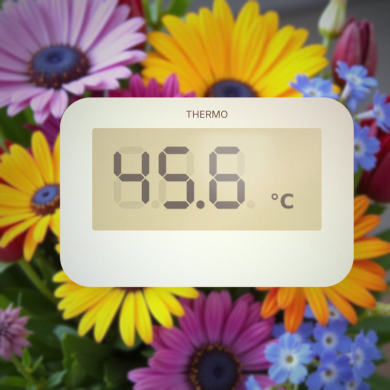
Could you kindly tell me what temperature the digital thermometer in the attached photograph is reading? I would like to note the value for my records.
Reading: 45.6 °C
